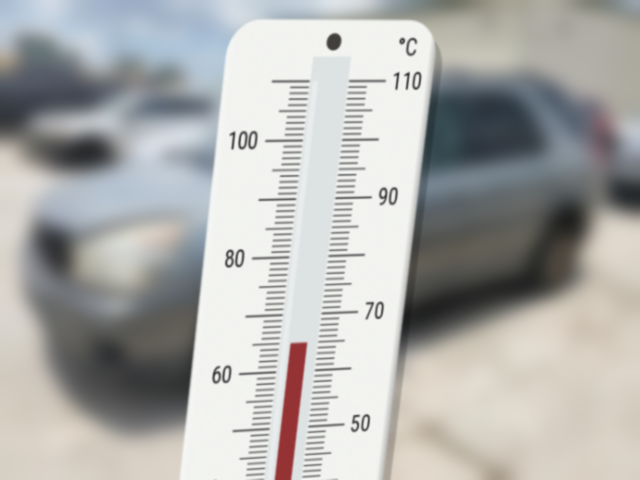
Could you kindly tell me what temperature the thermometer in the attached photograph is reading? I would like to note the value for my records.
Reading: 65 °C
